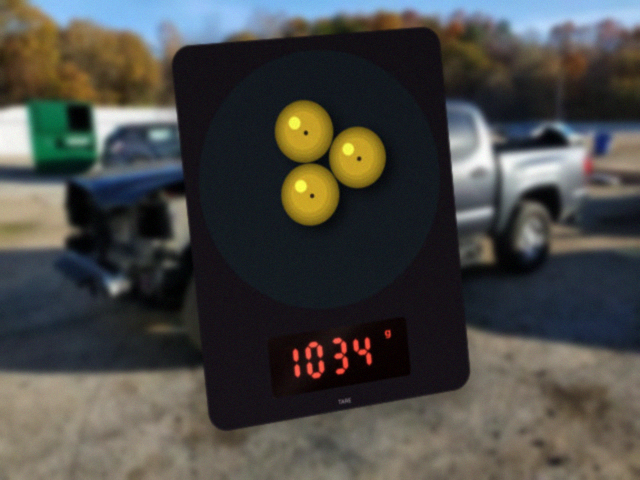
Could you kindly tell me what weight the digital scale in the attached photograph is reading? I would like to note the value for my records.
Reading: 1034 g
